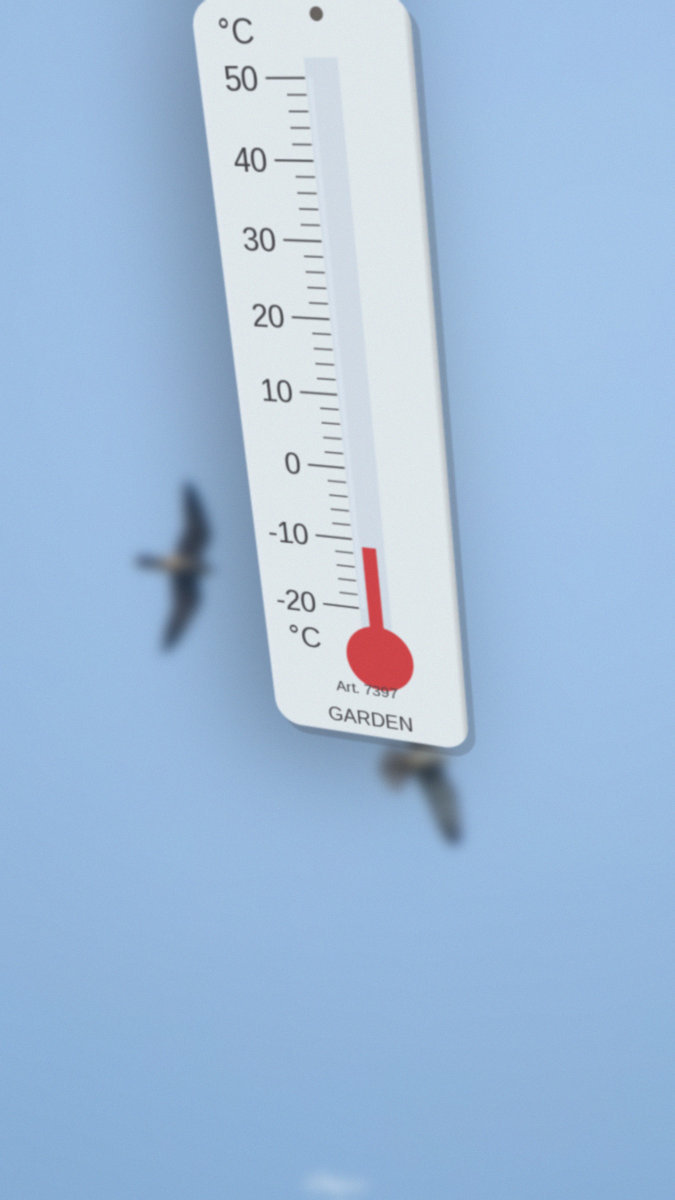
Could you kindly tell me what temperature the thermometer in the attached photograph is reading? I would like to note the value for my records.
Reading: -11 °C
